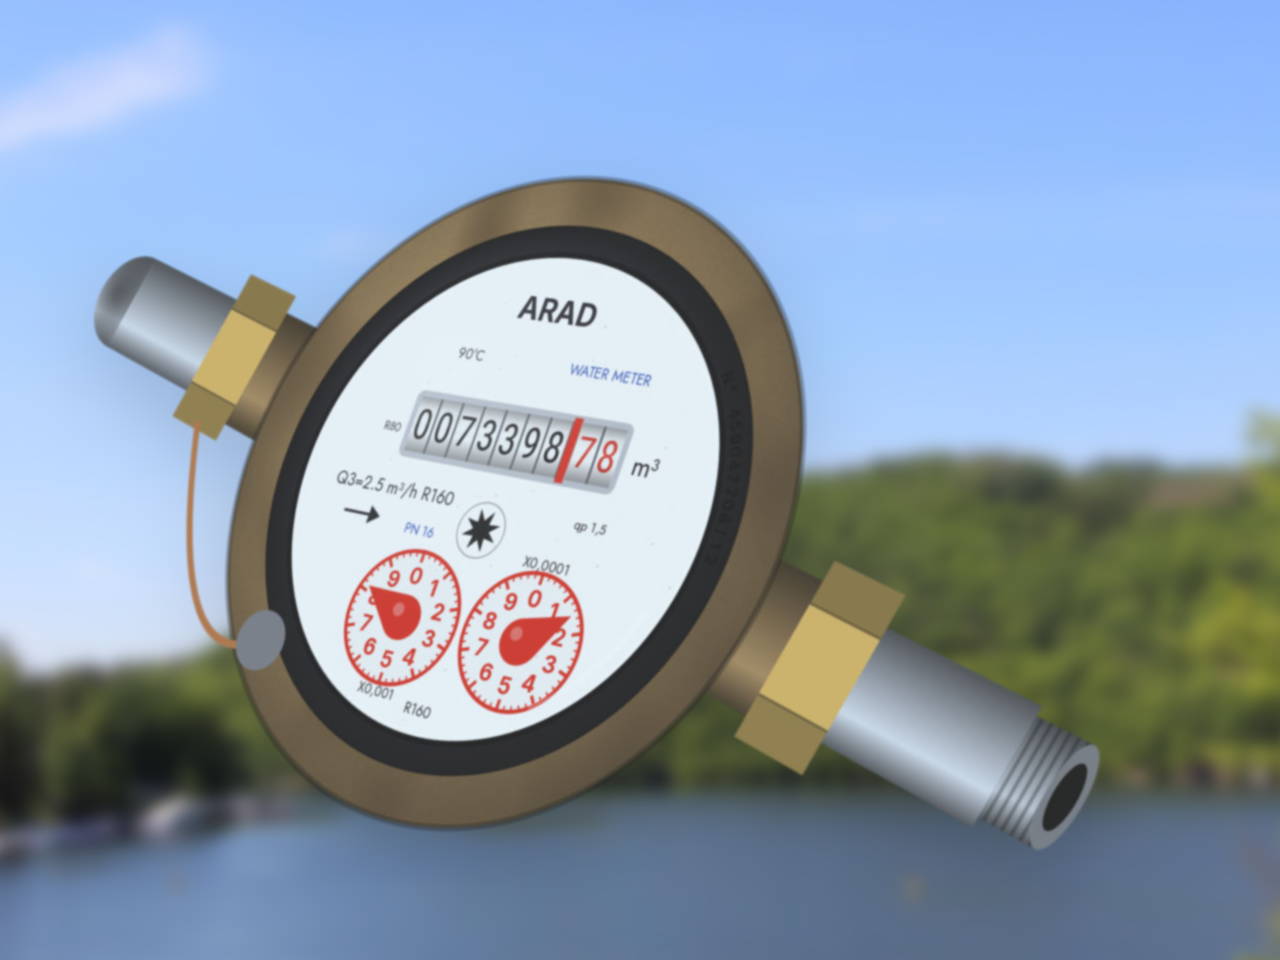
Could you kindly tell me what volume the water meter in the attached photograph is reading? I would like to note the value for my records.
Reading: 73398.7881 m³
